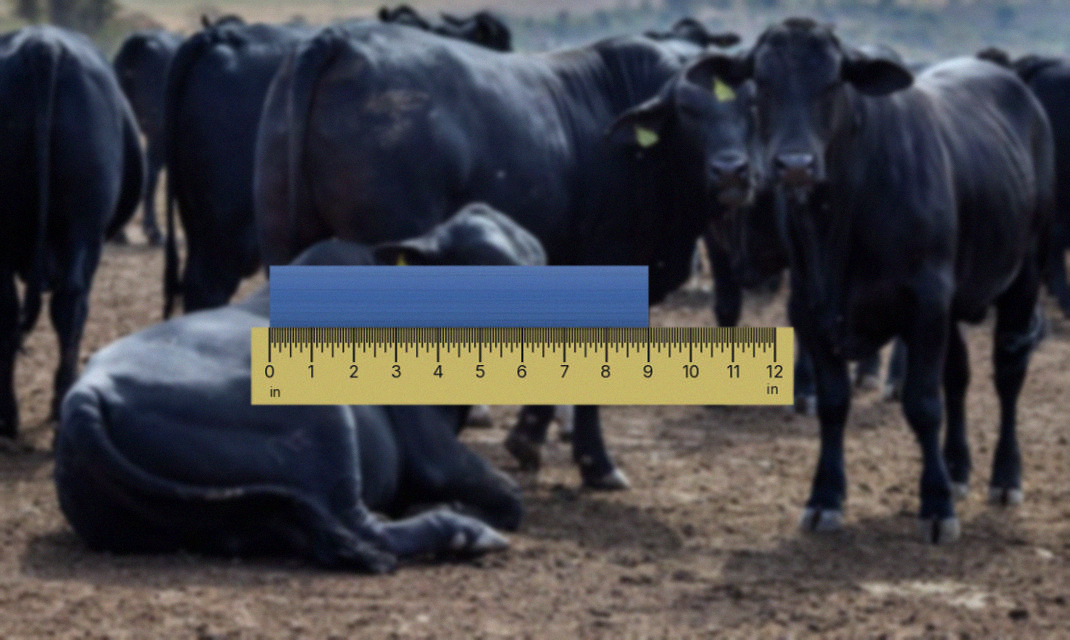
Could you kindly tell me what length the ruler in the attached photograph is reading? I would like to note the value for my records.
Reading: 9 in
